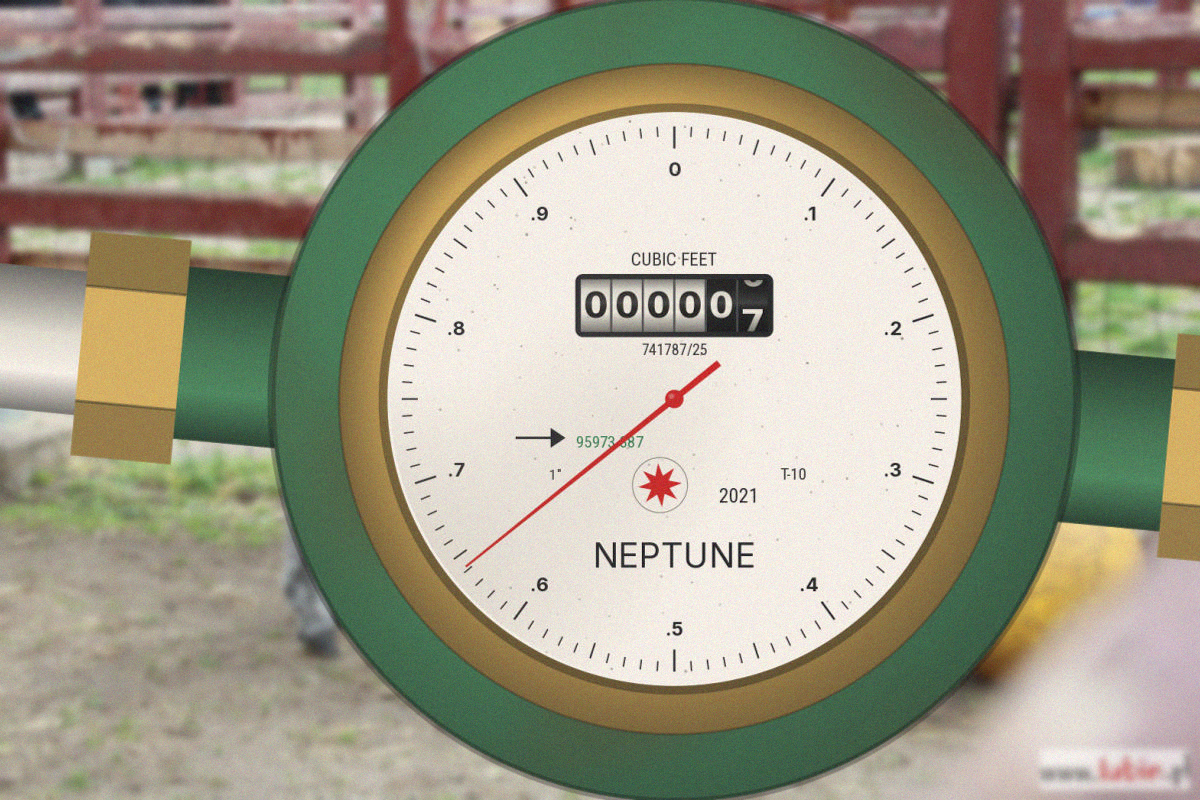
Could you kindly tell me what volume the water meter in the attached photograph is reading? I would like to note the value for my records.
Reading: 6.64 ft³
